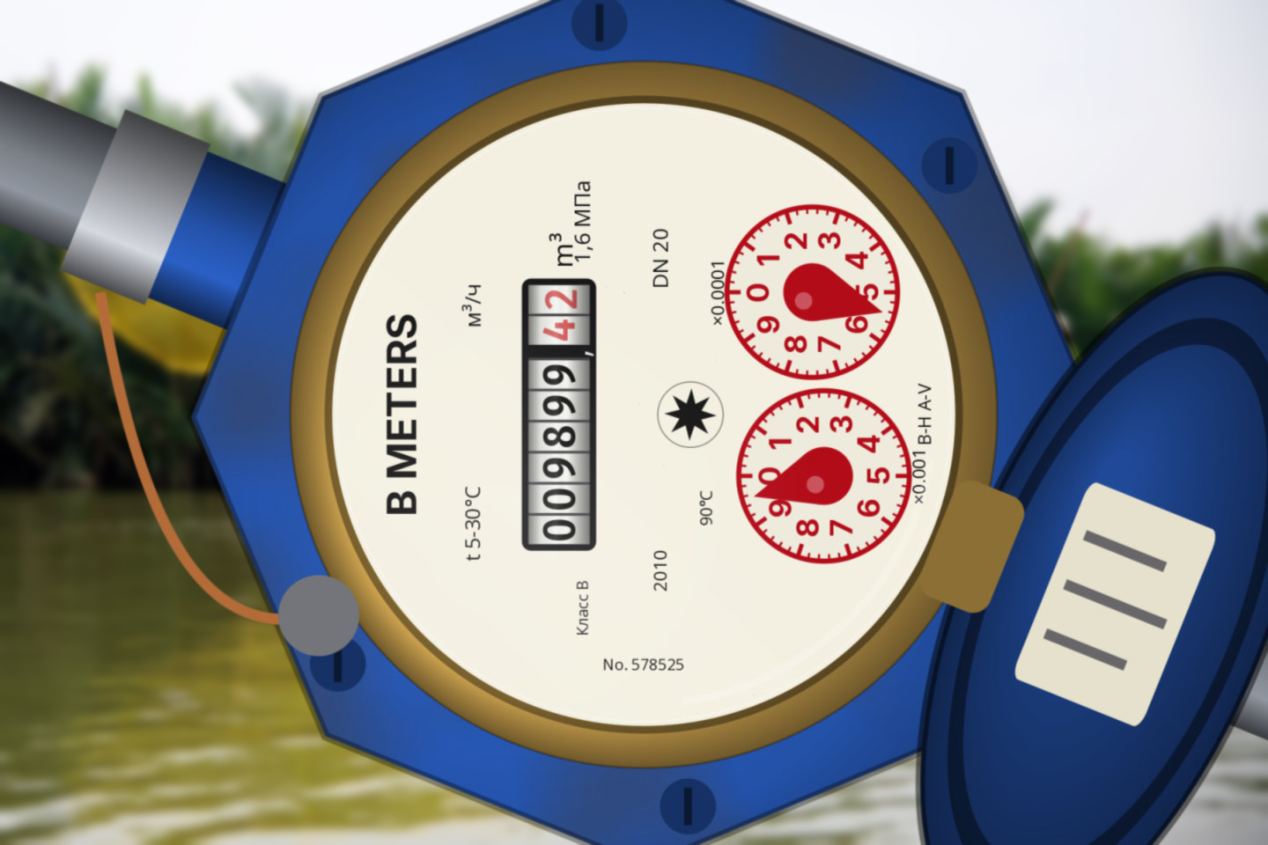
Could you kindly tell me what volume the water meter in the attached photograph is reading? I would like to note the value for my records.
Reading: 9899.4195 m³
